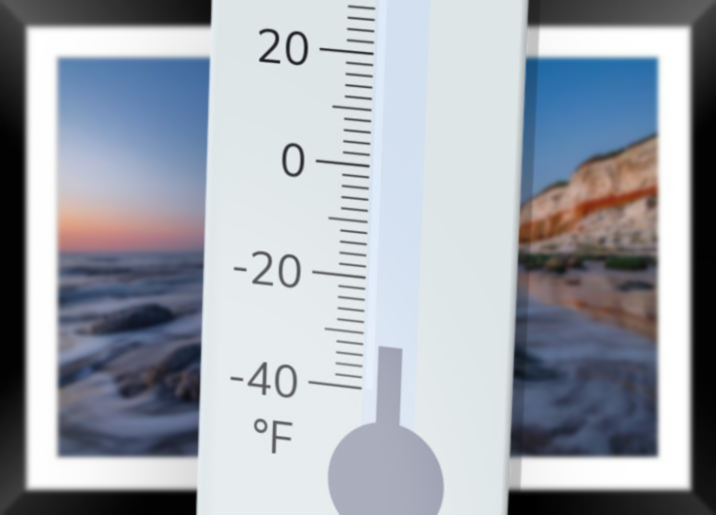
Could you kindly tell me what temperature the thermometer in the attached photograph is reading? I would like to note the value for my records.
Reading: -32 °F
